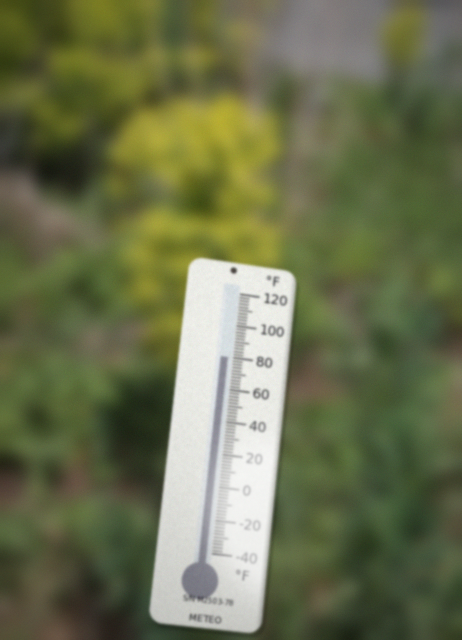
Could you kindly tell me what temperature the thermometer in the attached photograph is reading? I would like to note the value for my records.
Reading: 80 °F
